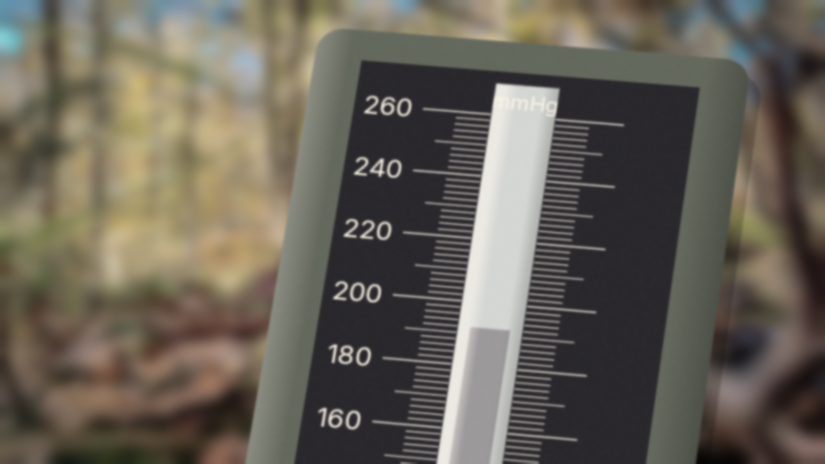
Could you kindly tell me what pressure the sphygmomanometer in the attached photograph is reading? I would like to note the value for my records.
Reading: 192 mmHg
